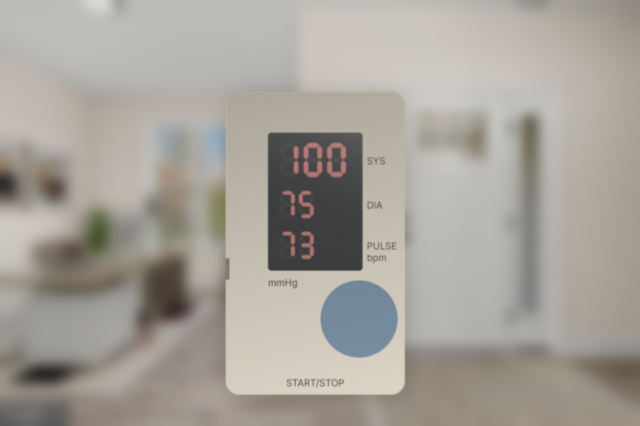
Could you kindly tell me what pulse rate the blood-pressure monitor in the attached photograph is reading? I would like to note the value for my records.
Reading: 73 bpm
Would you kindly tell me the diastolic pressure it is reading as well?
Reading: 75 mmHg
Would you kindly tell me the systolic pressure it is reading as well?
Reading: 100 mmHg
